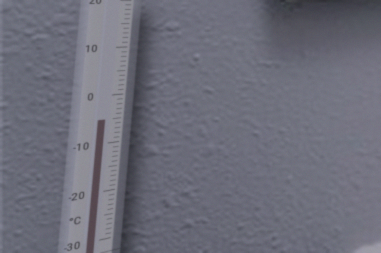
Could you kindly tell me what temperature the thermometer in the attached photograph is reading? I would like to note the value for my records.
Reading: -5 °C
